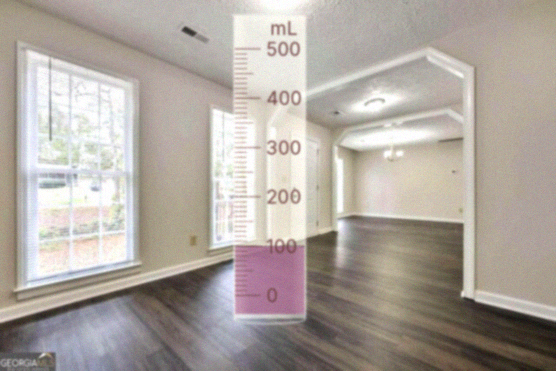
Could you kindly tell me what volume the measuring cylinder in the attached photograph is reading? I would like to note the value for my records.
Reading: 100 mL
